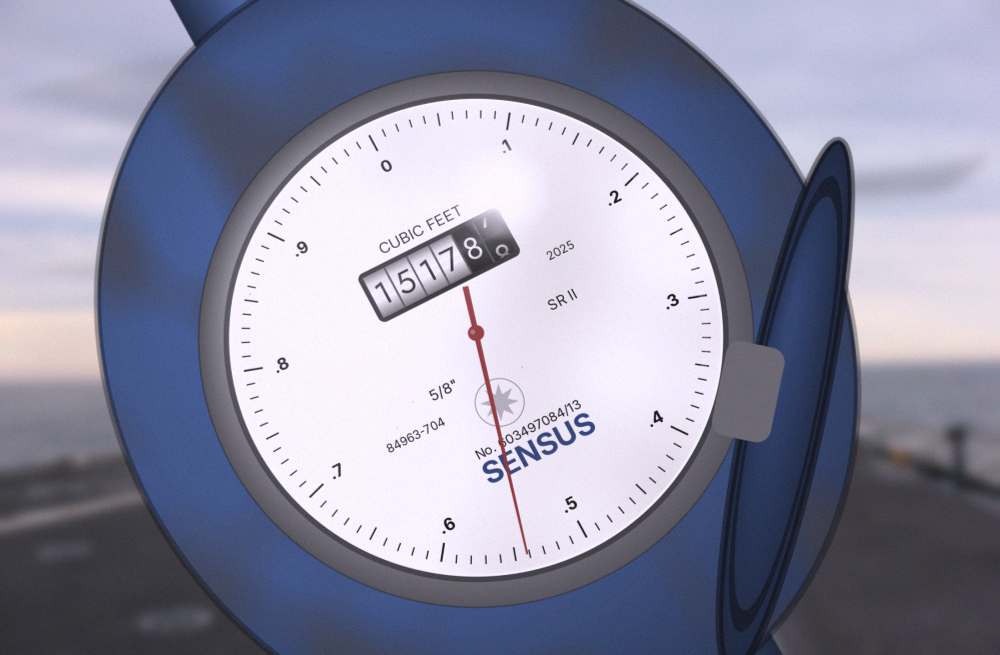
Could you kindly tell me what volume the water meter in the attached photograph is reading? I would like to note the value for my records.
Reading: 151787.54 ft³
